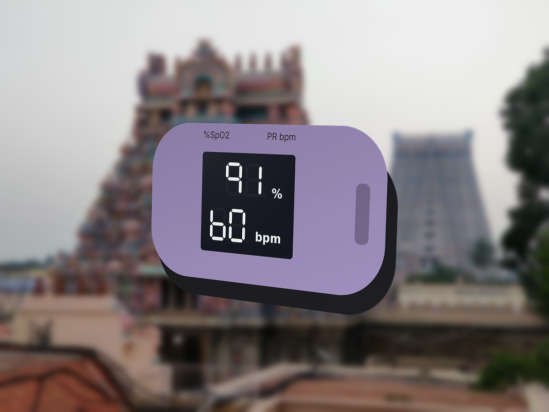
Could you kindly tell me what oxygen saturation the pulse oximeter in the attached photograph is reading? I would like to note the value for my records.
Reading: 91 %
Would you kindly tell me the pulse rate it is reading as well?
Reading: 60 bpm
